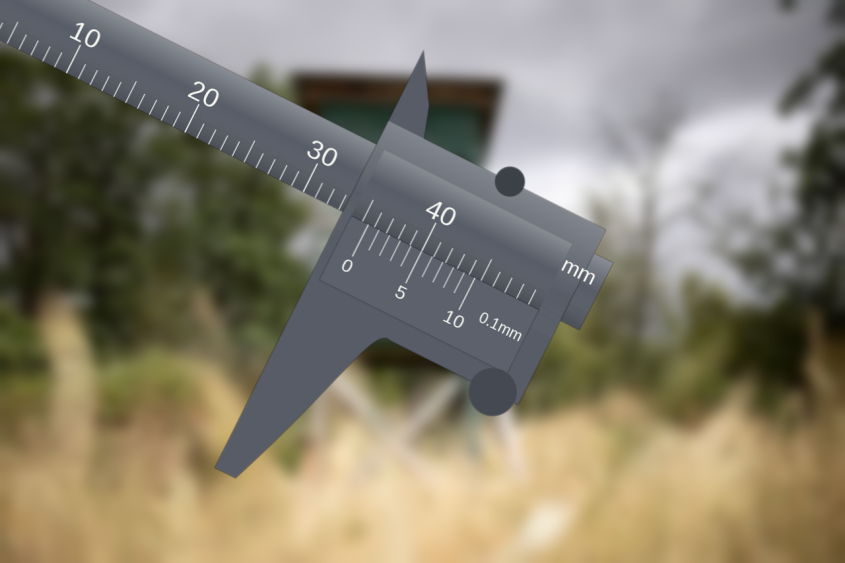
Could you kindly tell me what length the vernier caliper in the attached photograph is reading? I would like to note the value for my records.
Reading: 35.5 mm
